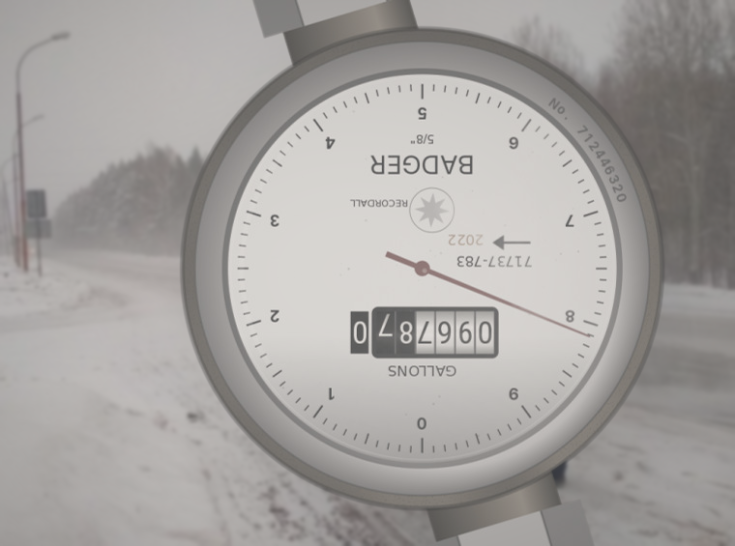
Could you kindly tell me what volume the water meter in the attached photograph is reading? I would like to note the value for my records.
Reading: 967868.1 gal
